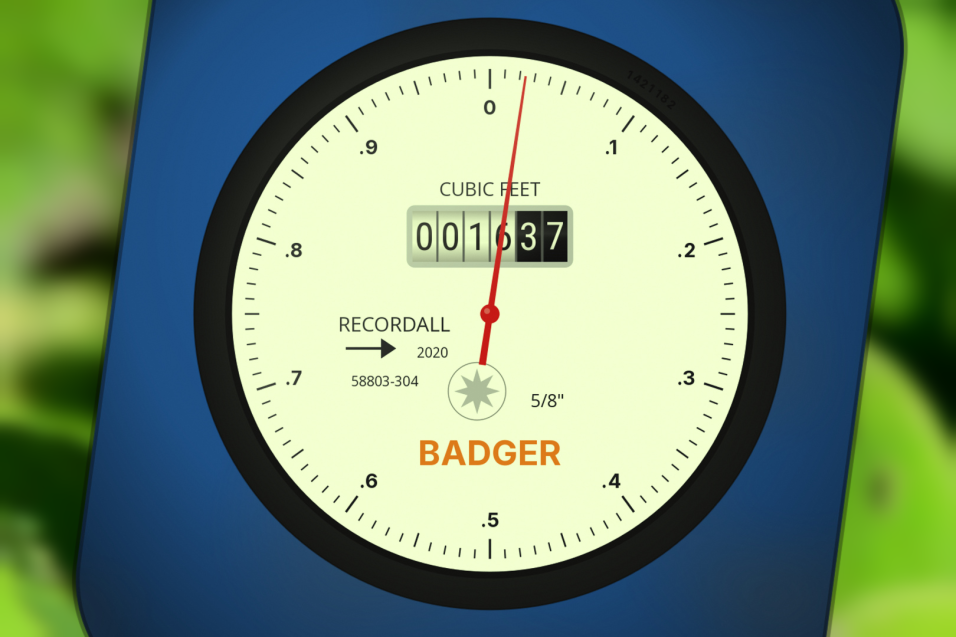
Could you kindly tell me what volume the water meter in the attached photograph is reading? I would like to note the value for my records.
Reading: 1637.02 ft³
